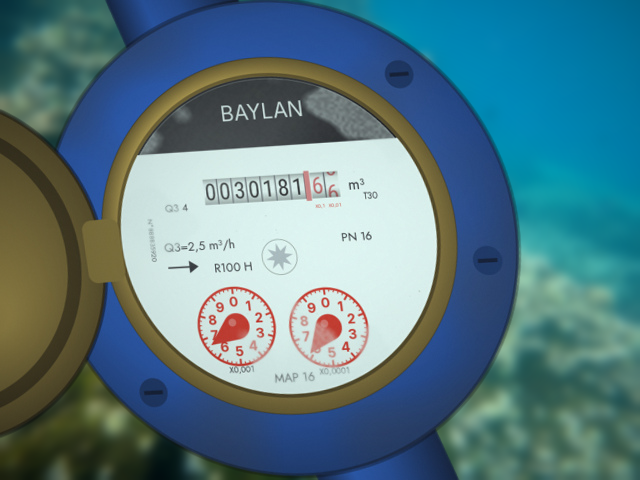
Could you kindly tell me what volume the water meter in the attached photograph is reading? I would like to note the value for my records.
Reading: 30181.6566 m³
